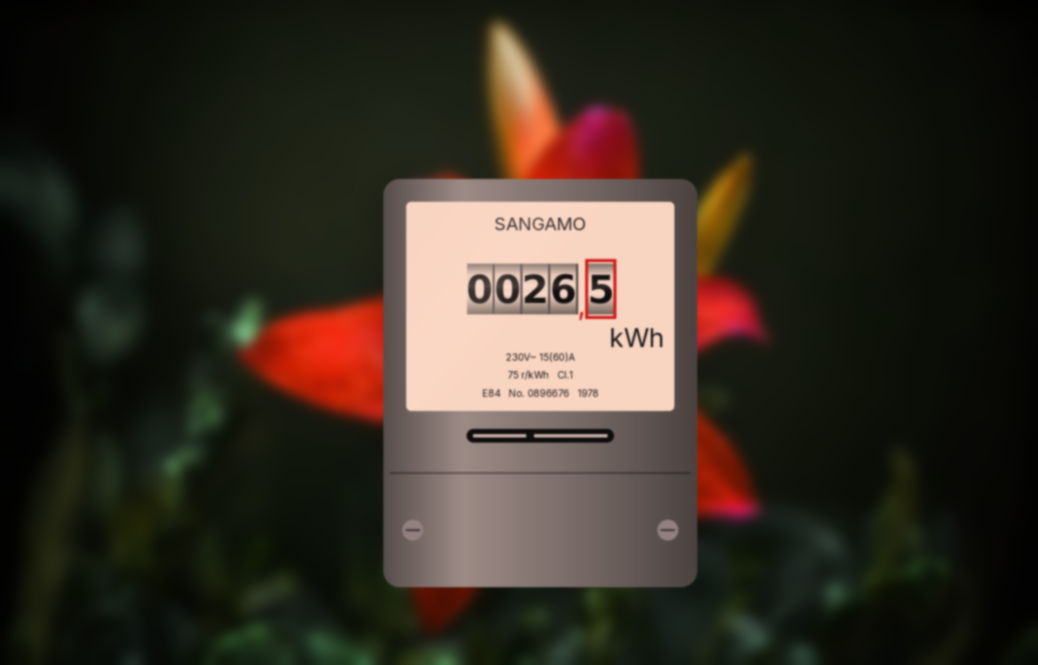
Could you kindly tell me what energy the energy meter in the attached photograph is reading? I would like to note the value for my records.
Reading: 26.5 kWh
